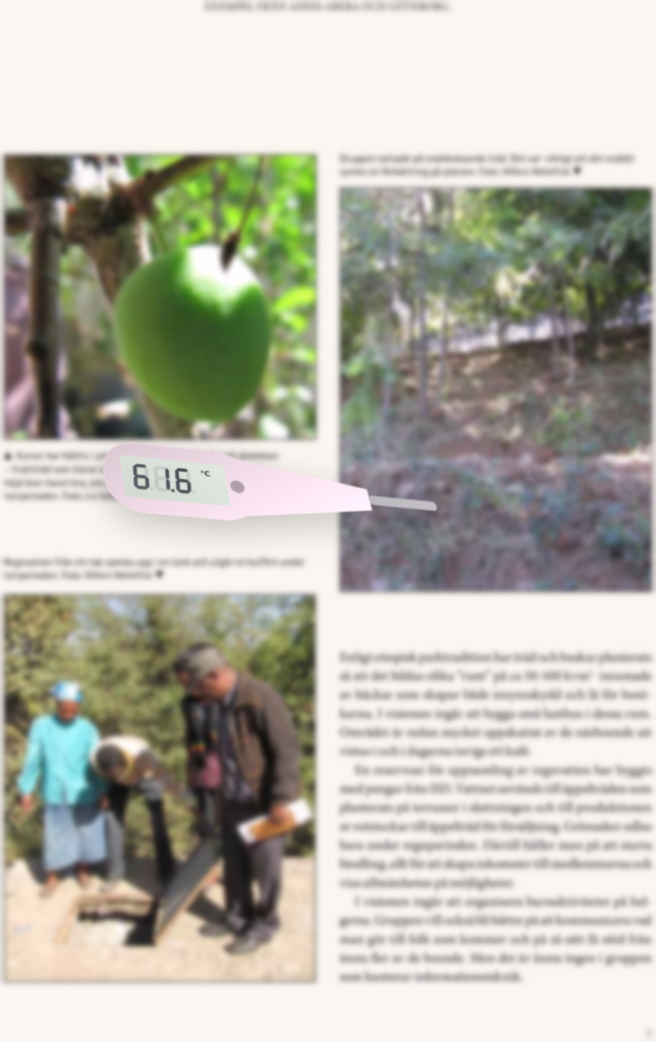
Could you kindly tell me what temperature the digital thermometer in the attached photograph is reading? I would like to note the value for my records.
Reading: 61.6 °C
